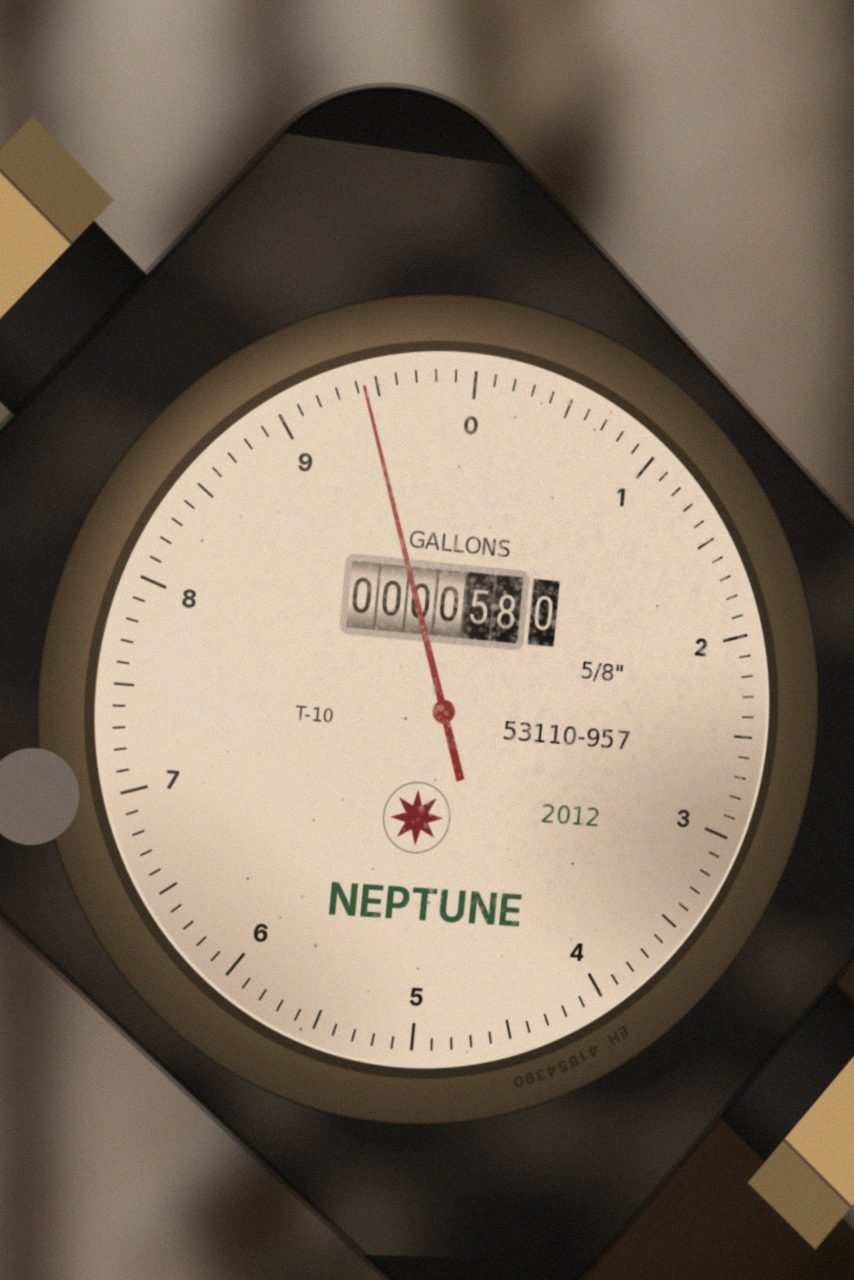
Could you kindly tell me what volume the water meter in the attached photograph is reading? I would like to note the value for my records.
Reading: 579.4 gal
